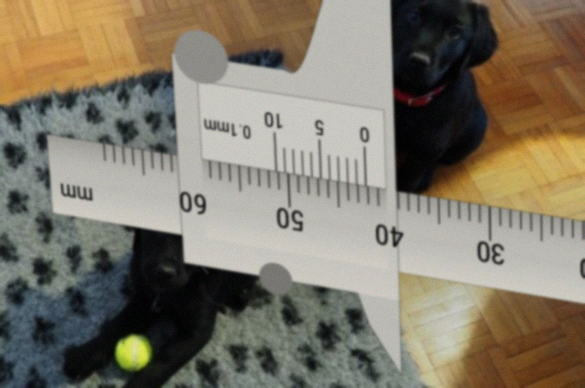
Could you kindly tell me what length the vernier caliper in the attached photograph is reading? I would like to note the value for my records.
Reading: 42.2 mm
